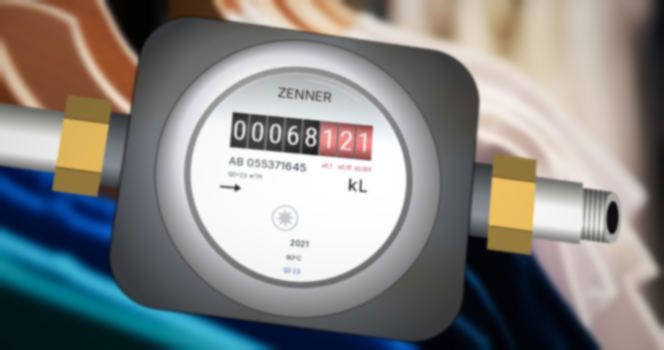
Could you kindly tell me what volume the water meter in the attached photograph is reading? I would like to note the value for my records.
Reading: 68.121 kL
